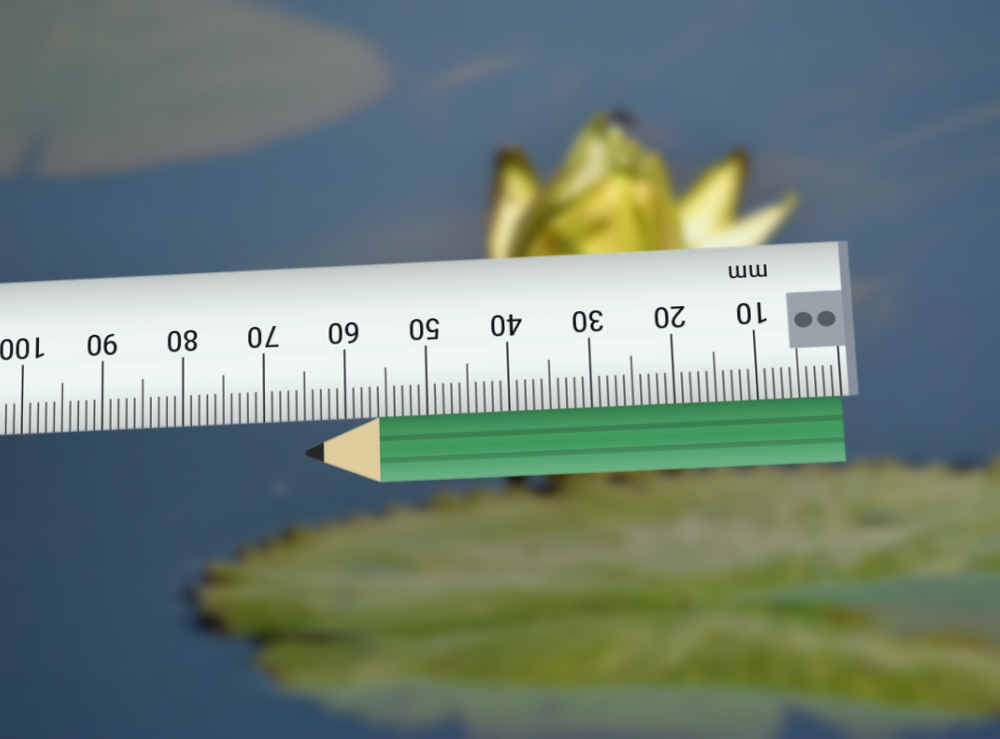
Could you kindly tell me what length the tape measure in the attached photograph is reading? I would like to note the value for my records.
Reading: 65 mm
